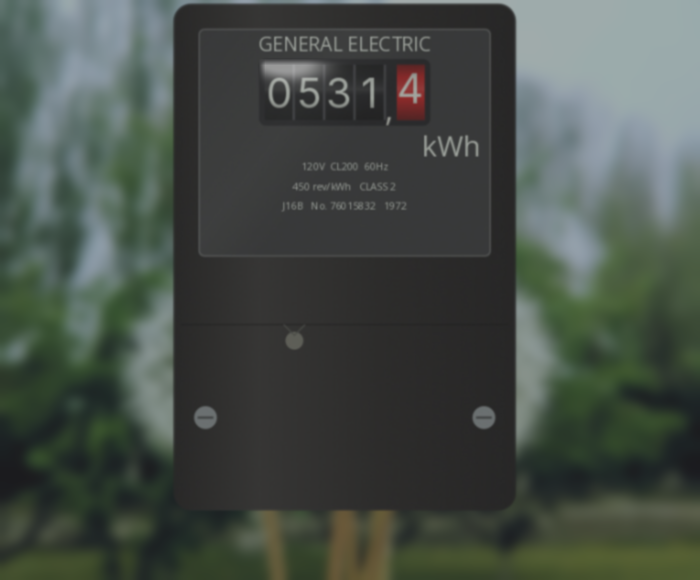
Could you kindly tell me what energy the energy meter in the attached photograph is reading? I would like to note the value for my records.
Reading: 531.4 kWh
